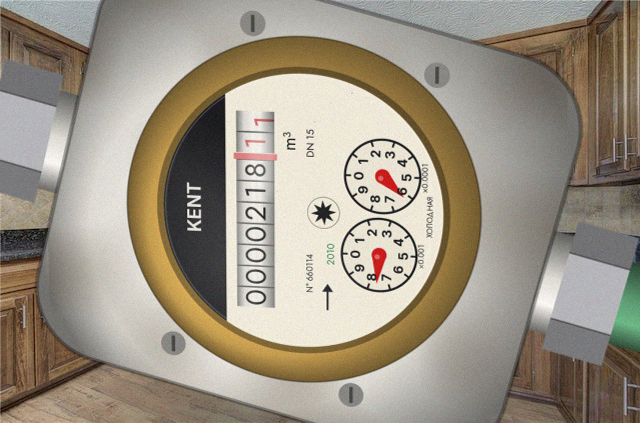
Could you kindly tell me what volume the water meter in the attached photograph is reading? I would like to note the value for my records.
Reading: 218.1076 m³
